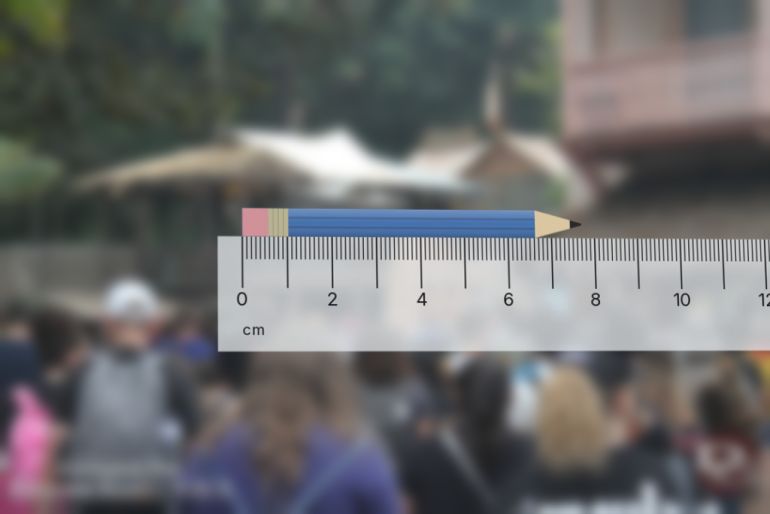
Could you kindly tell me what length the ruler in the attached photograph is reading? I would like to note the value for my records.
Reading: 7.7 cm
